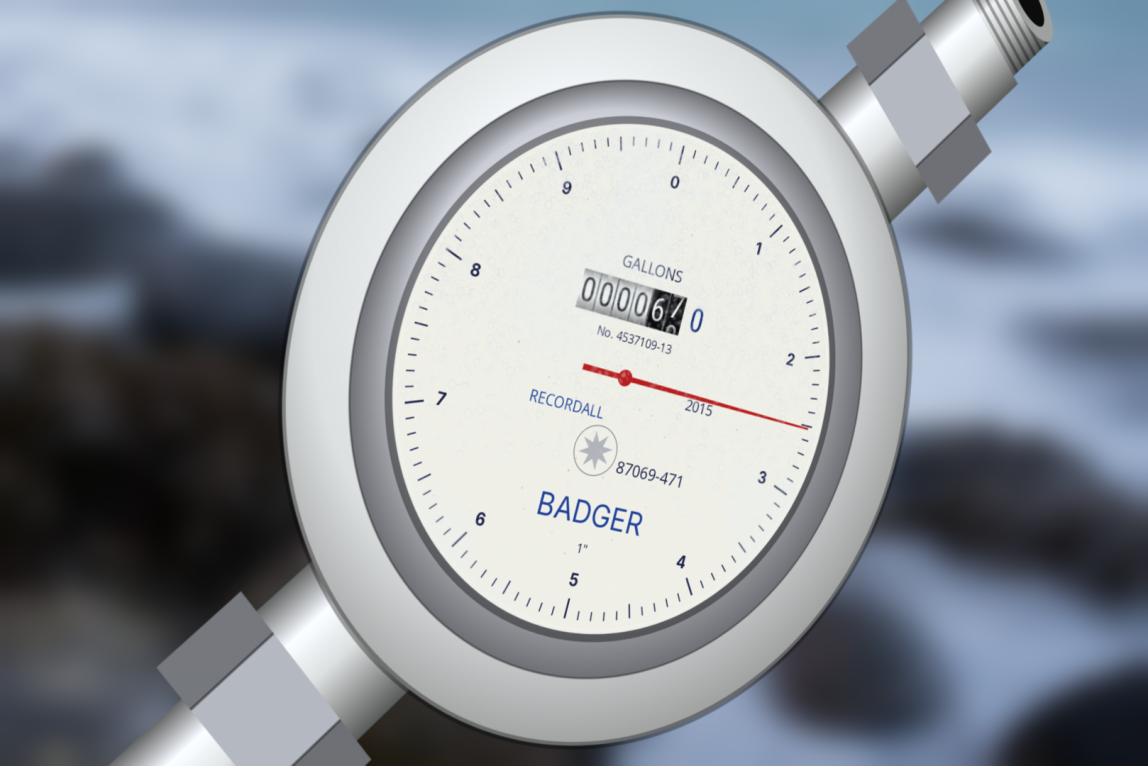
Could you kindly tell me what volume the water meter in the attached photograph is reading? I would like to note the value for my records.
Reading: 672.5 gal
